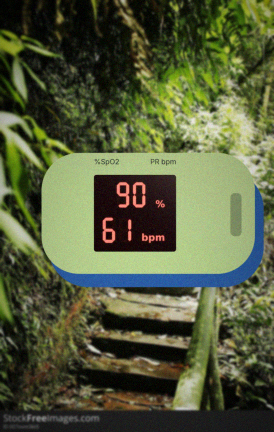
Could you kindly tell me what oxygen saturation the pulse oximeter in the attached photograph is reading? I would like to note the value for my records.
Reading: 90 %
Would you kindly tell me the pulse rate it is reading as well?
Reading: 61 bpm
